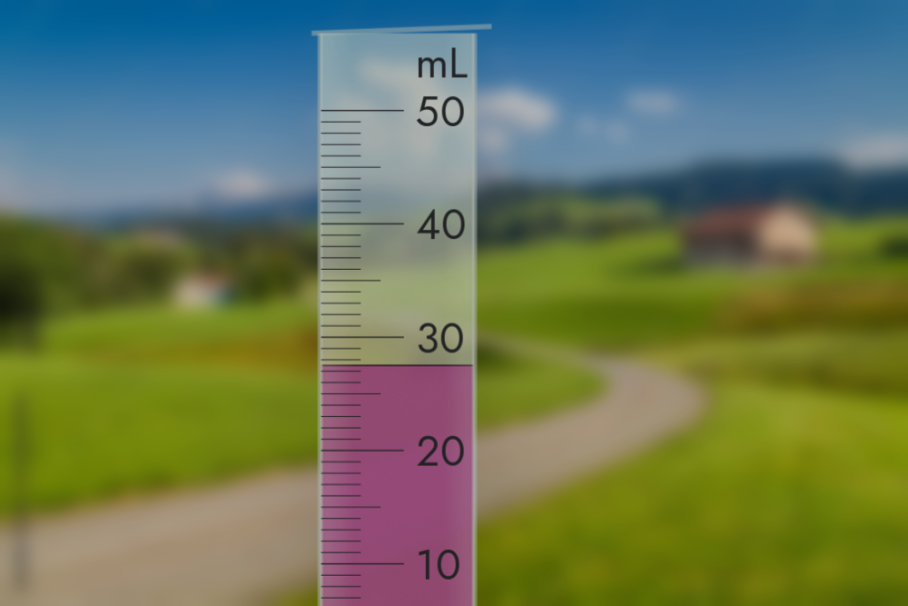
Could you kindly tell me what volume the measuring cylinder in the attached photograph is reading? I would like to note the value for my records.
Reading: 27.5 mL
